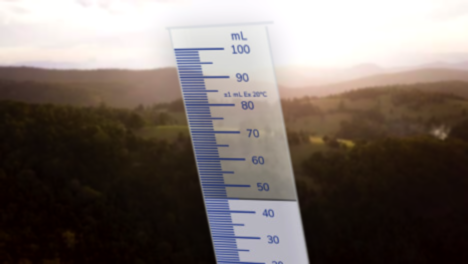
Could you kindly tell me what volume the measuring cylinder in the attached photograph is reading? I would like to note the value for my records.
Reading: 45 mL
